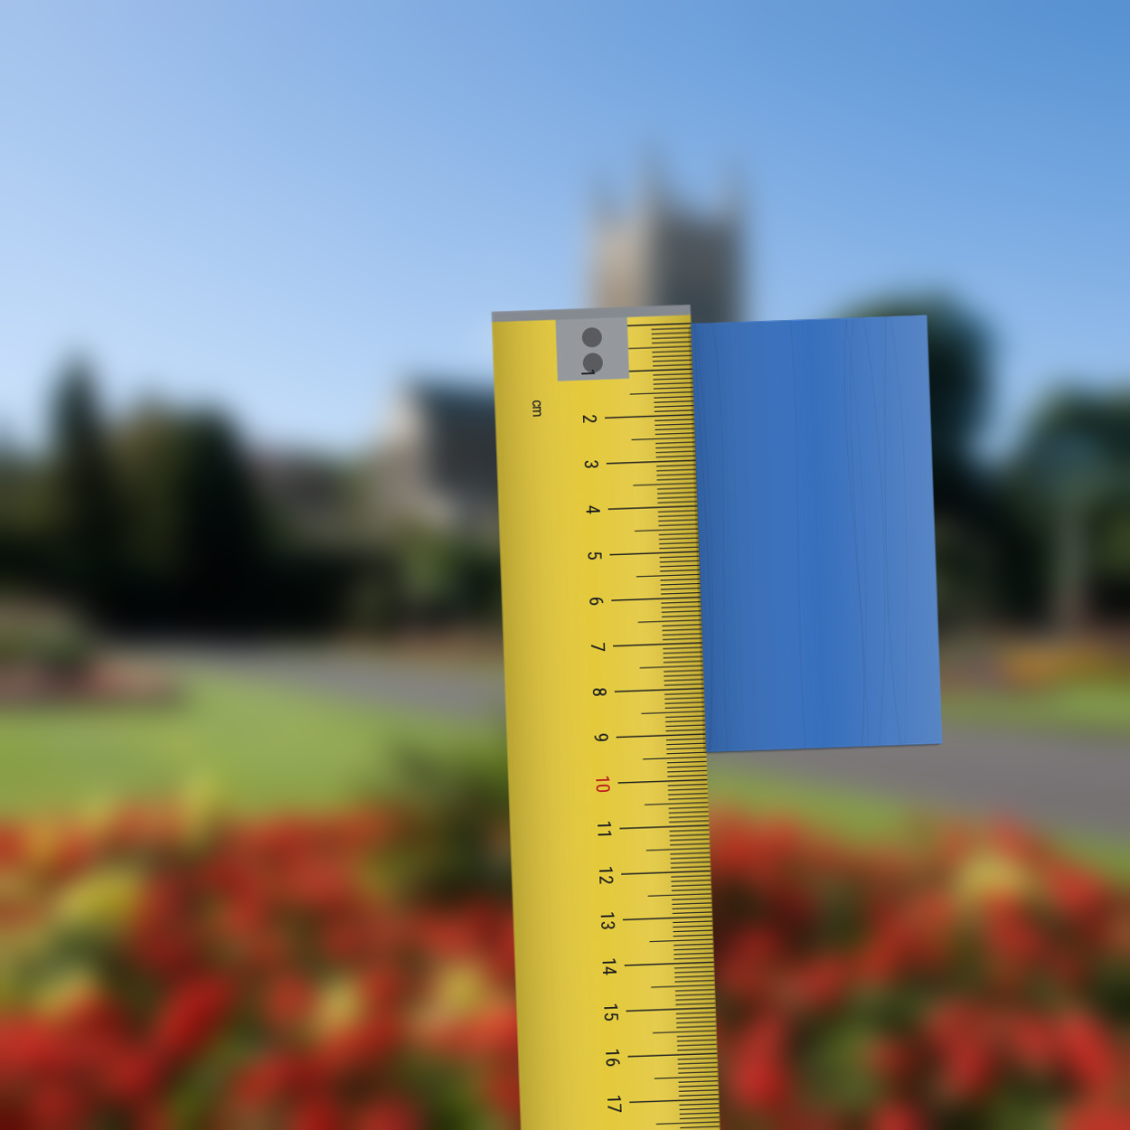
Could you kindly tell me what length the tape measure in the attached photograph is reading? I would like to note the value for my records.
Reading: 9.4 cm
